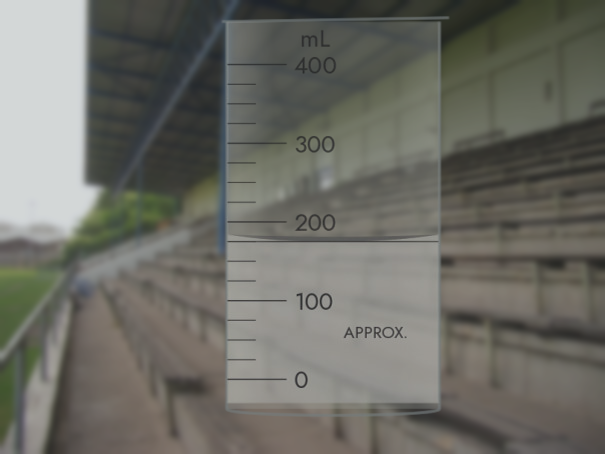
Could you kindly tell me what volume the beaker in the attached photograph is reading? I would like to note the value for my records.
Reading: 175 mL
